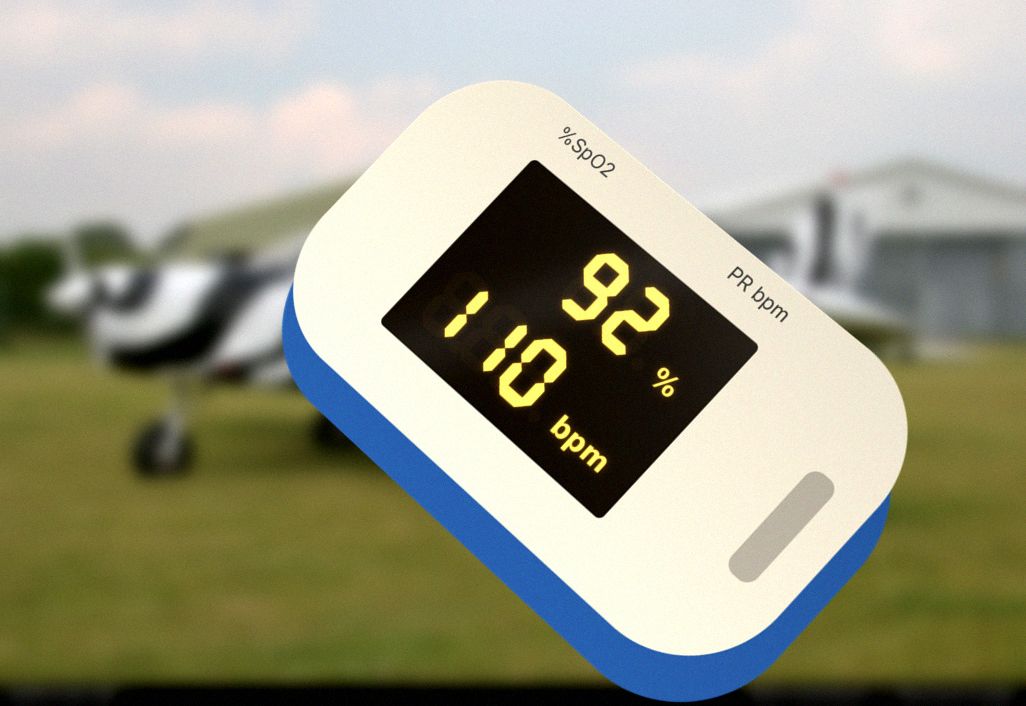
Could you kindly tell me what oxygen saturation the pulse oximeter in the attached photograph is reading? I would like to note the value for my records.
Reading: 92 %
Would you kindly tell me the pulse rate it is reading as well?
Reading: 110 bpm
